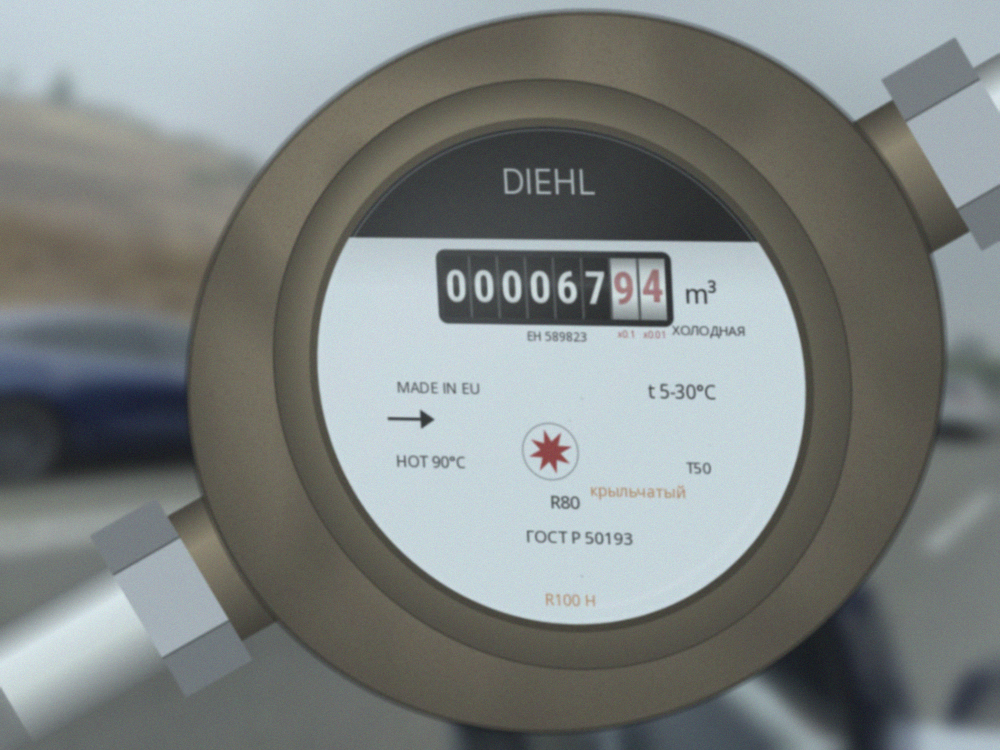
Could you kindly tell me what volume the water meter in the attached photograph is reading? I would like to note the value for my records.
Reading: 67.94 m³
